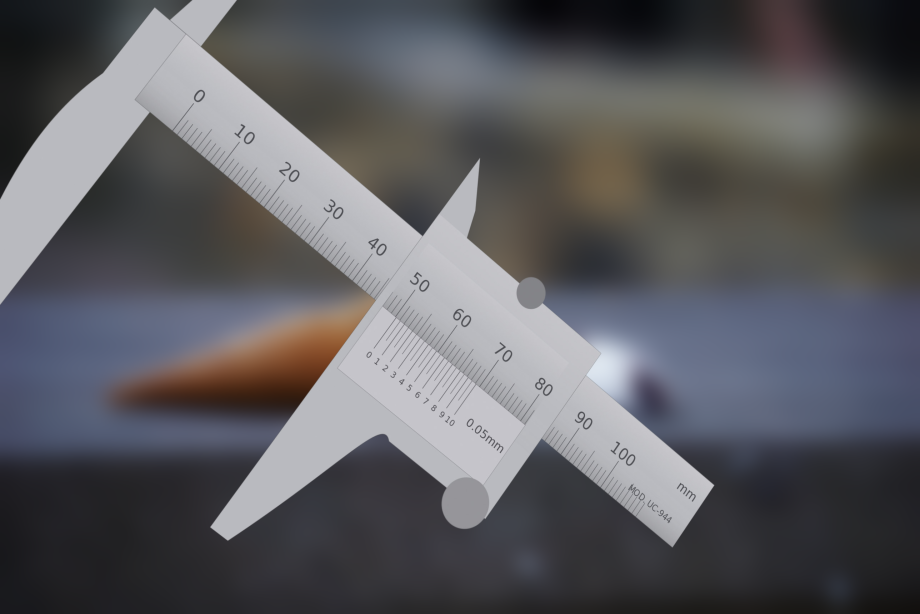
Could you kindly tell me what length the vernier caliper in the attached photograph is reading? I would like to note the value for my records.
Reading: 50.2 mm
